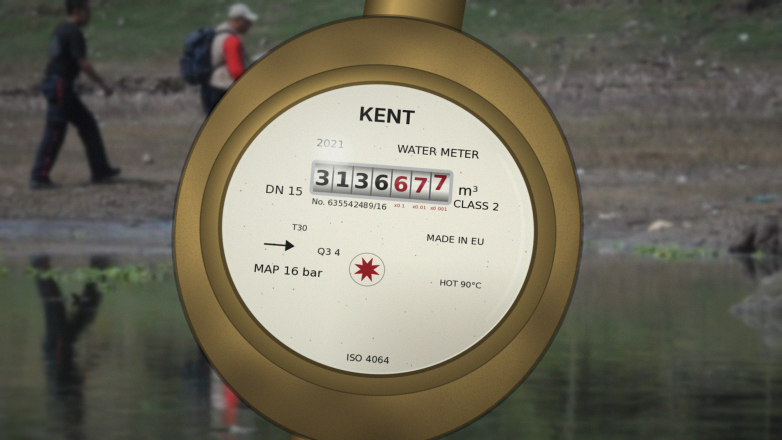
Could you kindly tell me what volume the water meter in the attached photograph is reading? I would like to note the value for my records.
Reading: 3136.677 m³
